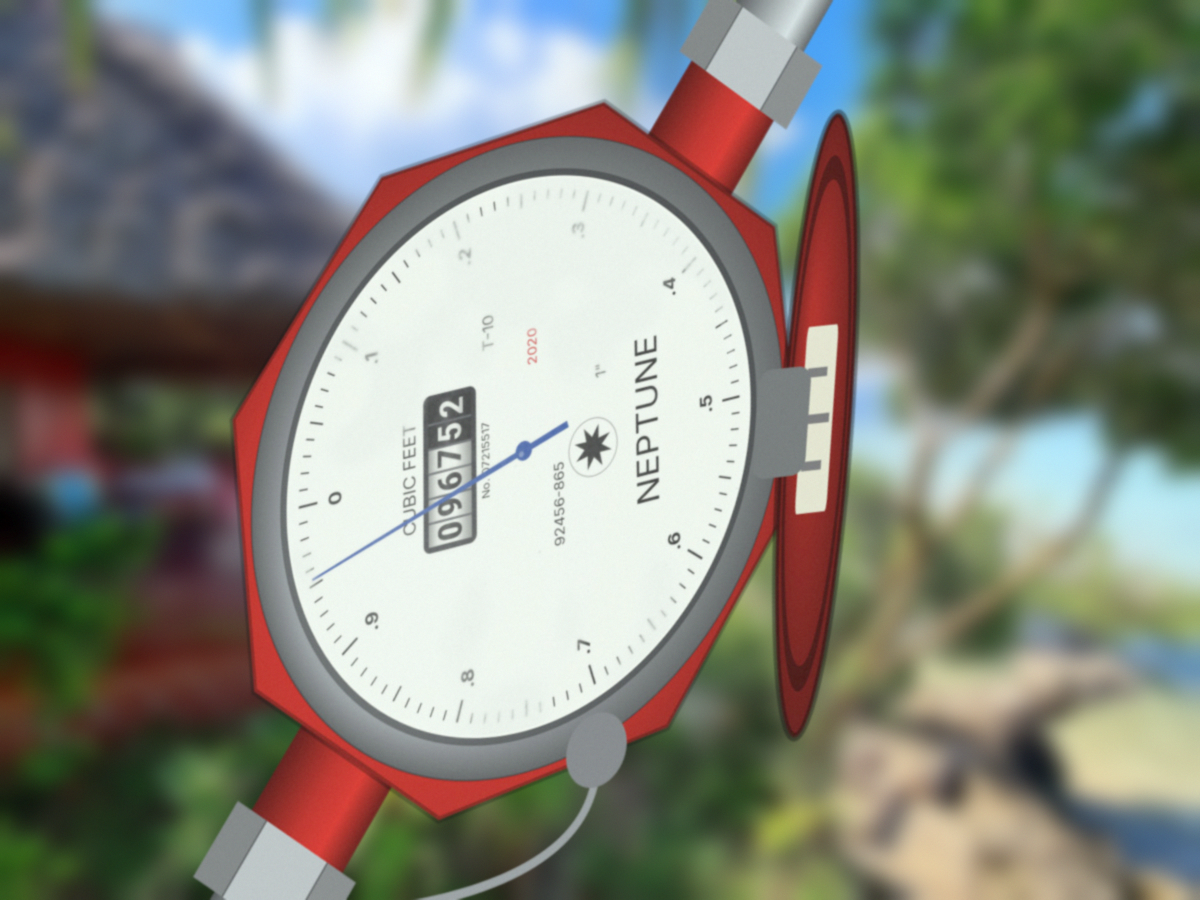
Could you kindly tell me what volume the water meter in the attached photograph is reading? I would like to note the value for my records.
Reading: 96751.95 ft³
